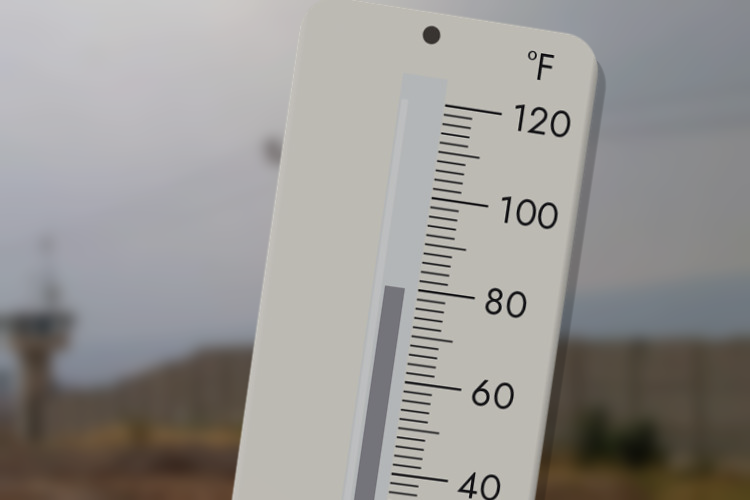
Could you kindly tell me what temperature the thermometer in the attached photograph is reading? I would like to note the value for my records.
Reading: 80 °F
